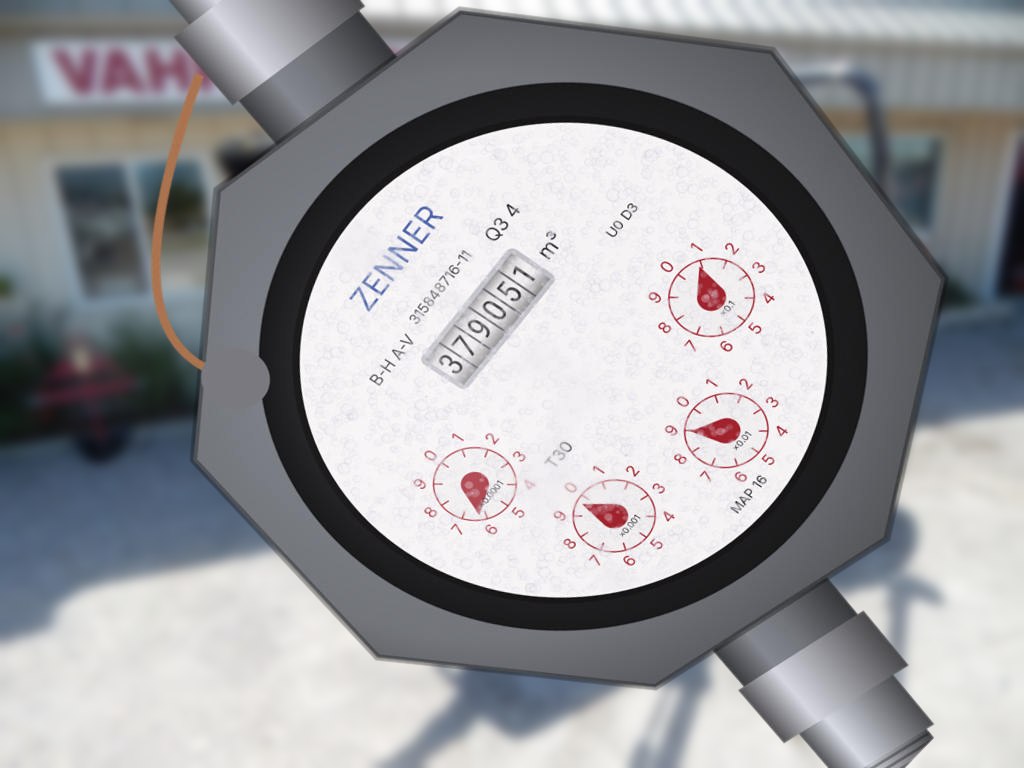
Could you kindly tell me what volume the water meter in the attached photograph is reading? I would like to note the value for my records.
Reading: 379051.0896 m³
